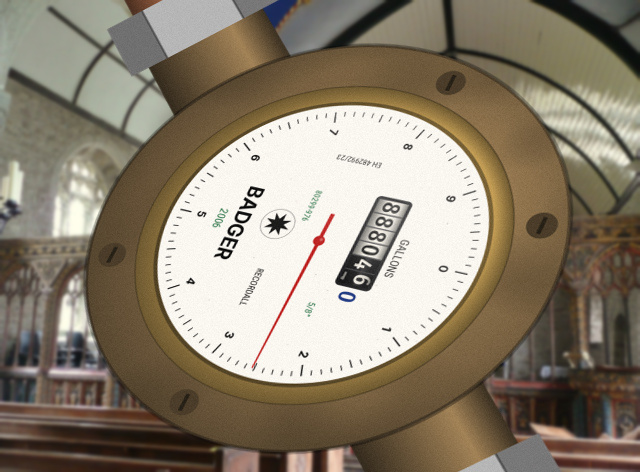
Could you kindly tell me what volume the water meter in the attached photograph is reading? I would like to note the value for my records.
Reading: 8880462.5 gal
